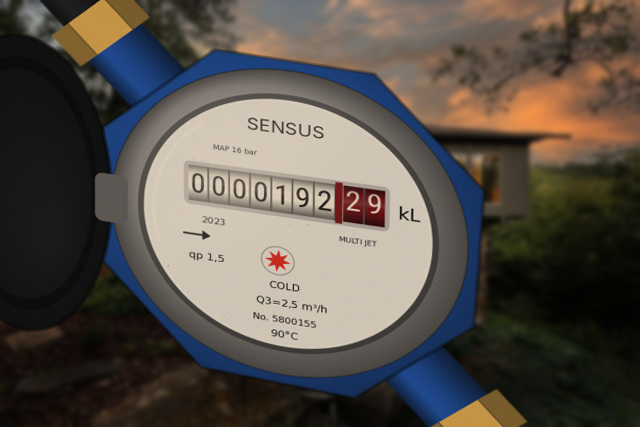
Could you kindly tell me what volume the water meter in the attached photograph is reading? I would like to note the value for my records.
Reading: 192.29 kL
